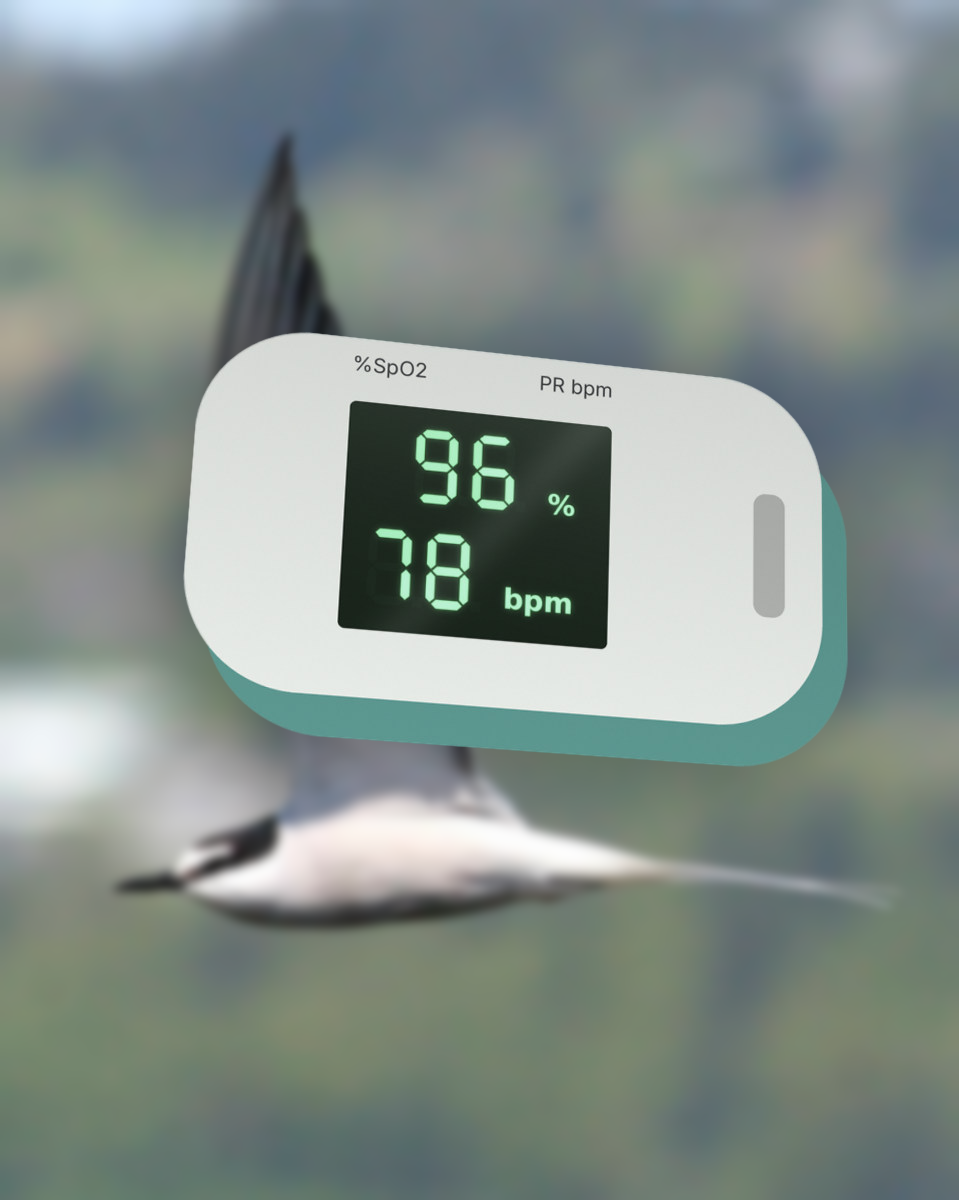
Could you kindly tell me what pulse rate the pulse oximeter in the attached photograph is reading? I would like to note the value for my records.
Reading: 78 bpm
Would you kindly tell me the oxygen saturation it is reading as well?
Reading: 96 %
